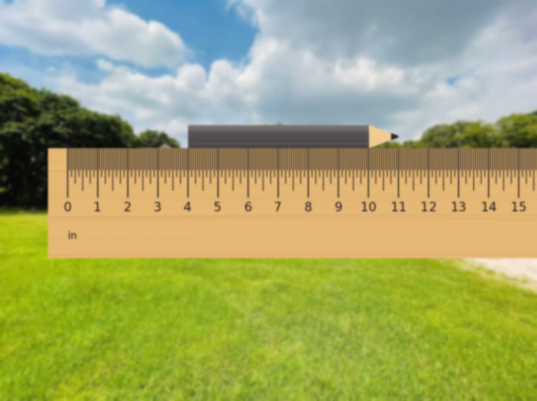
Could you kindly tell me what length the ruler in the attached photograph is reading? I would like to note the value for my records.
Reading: 7 in
